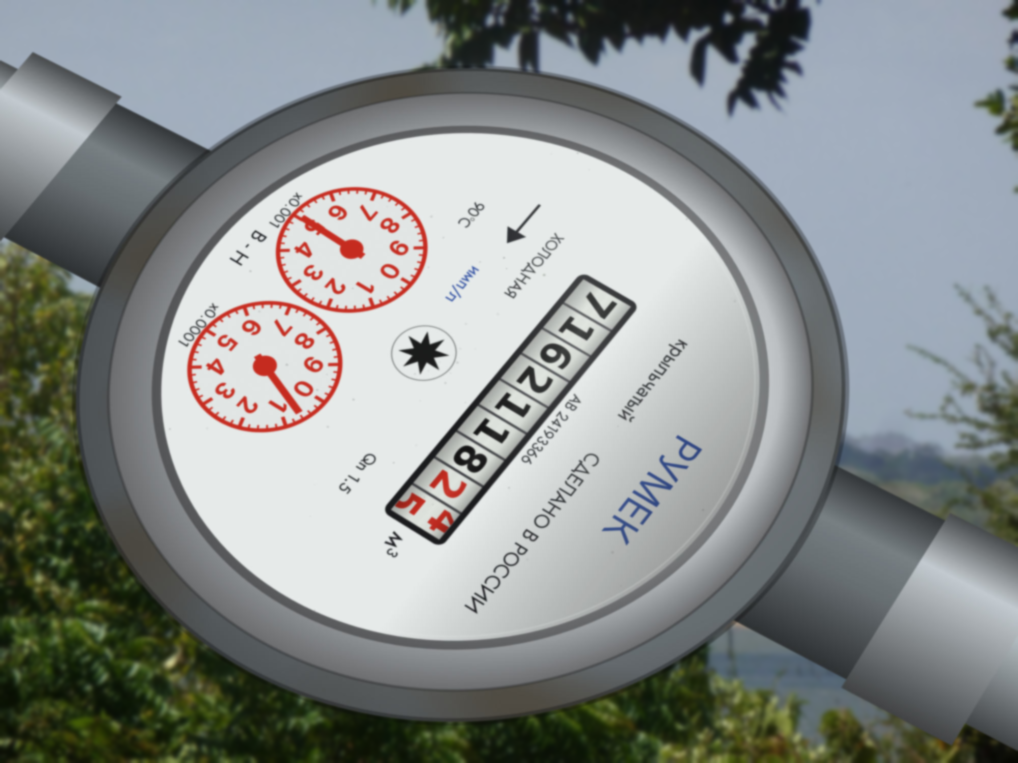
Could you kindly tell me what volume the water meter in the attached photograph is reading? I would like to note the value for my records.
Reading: 7162118.2450 m³
